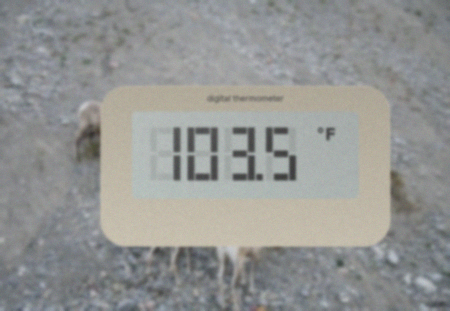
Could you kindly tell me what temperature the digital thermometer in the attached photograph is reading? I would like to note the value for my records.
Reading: 103.5 °F
